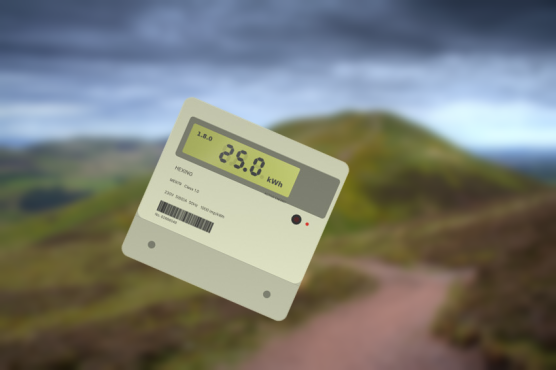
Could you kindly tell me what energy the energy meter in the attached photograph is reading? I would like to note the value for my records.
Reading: 25.0 kWh
